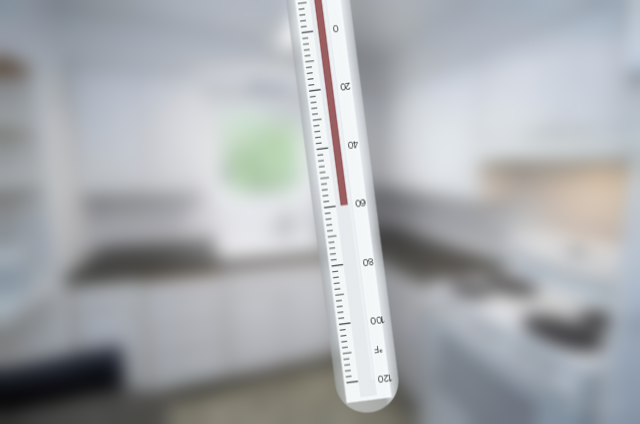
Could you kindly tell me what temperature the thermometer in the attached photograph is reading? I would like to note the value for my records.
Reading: 60 °F
